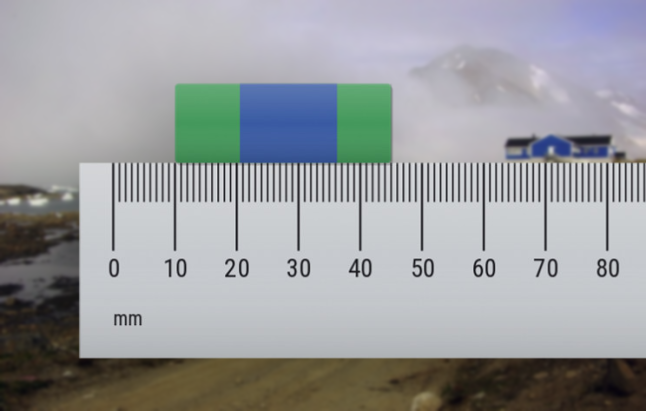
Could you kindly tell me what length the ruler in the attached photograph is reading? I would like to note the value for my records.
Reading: 35 mm
